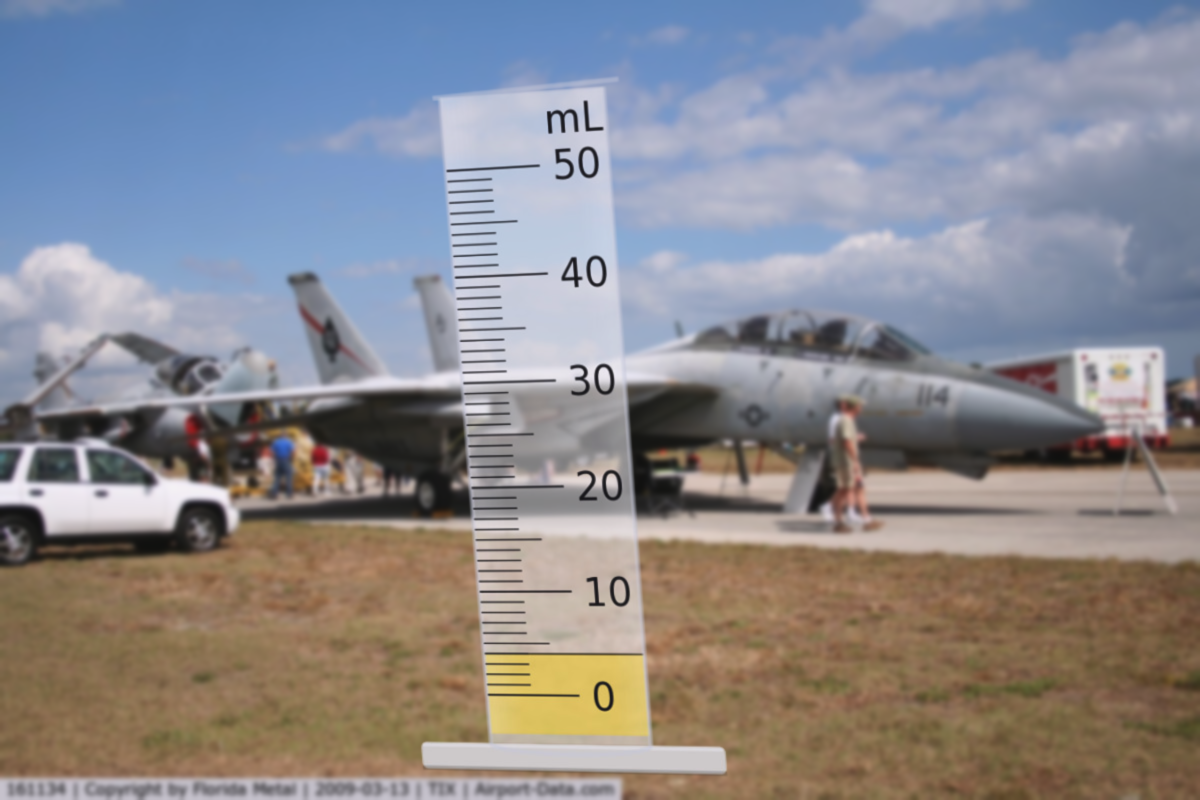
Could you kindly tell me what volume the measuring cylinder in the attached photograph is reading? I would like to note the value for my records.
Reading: 4 mL
